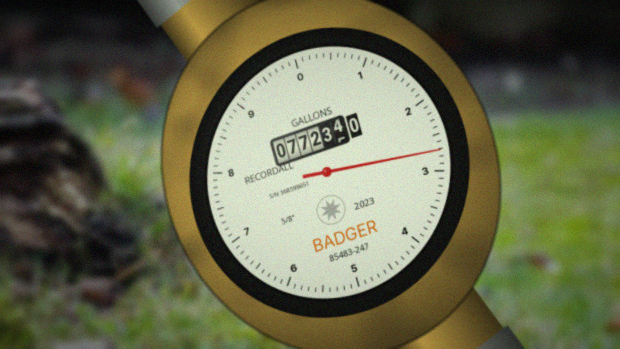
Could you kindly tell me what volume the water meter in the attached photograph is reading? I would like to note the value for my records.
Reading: 772342.7 gal
